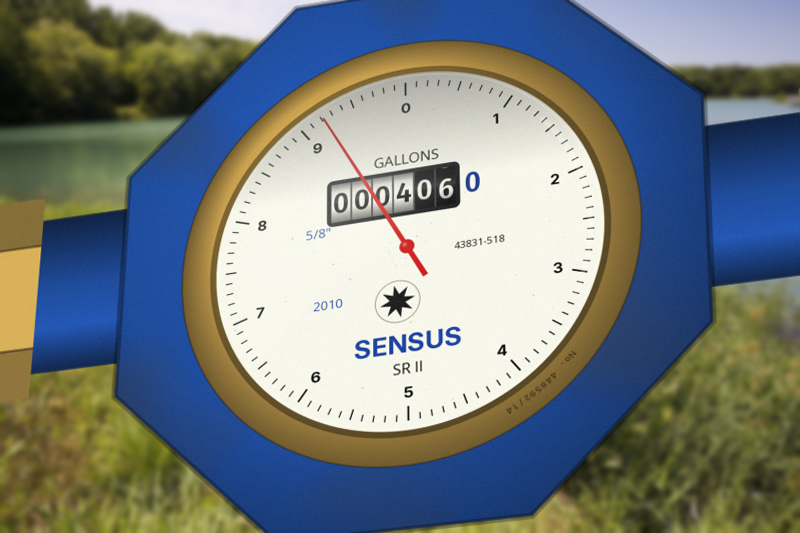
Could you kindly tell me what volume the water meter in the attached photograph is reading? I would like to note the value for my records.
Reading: 4059.2 gal
